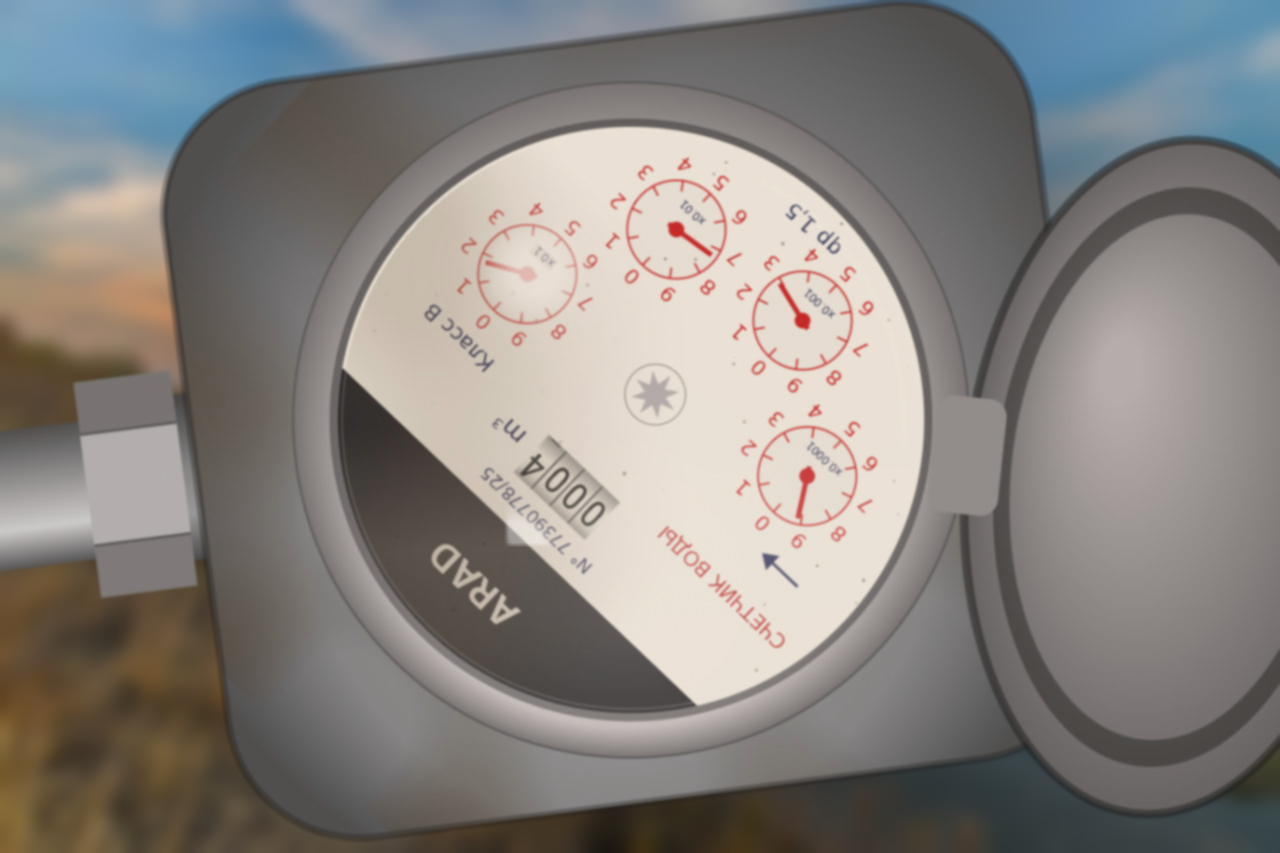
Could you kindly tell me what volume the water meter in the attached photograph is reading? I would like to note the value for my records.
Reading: 4.1729 m³
